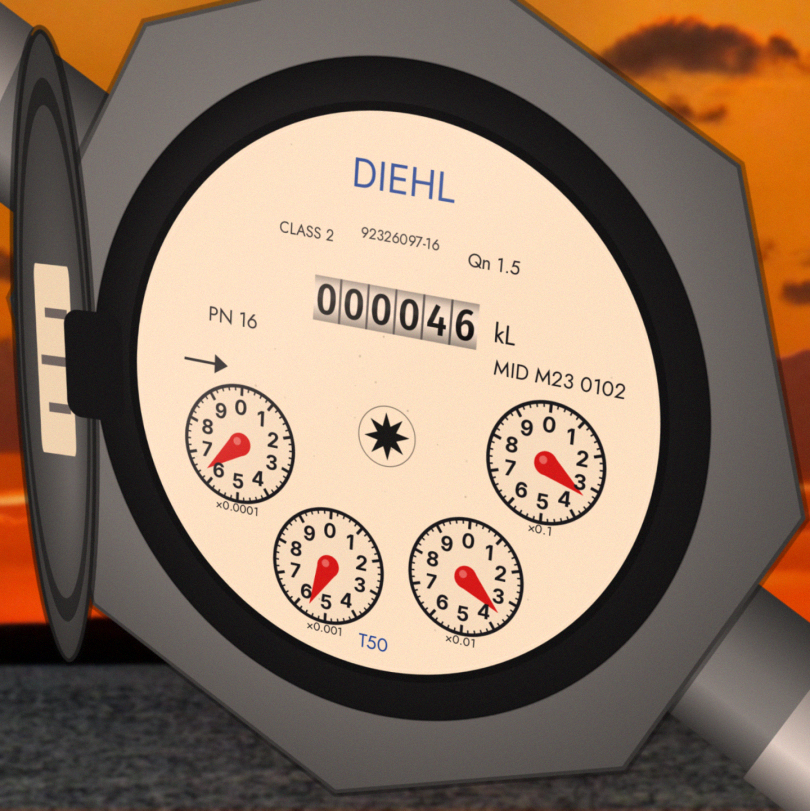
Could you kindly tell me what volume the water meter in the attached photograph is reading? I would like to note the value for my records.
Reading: 46.3356 kL
